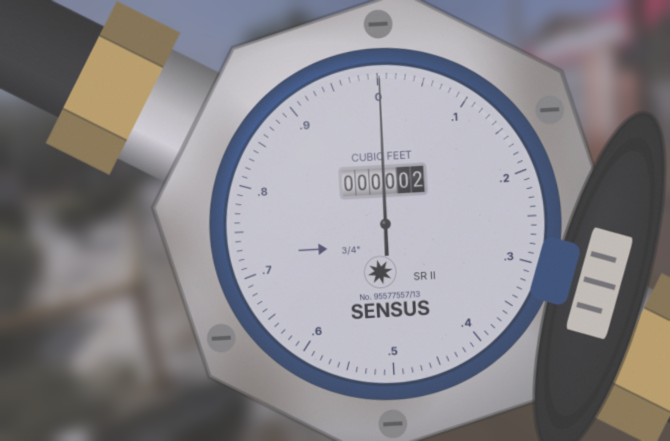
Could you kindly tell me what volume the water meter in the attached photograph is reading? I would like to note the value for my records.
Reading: 2.00 ft³
